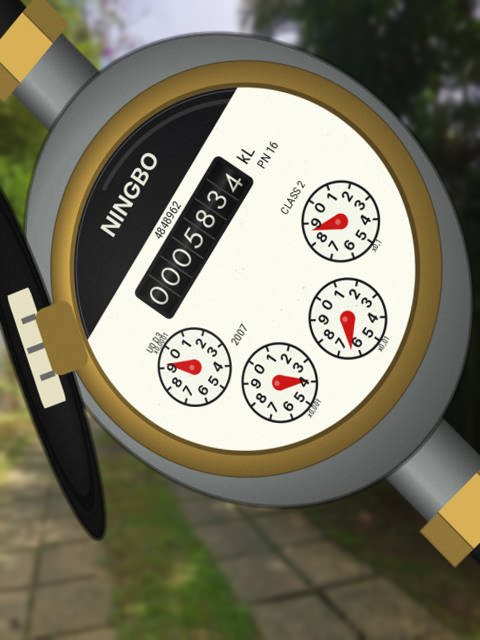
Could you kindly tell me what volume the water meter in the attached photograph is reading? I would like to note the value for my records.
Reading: 5833.8639 kL
